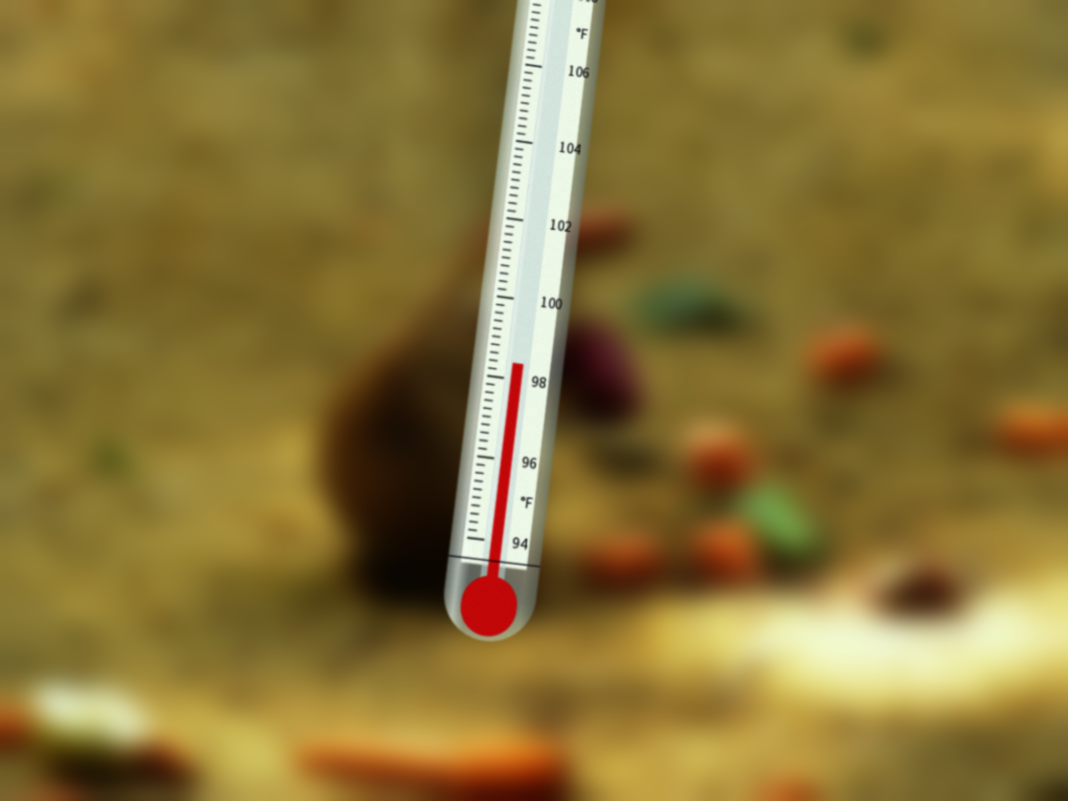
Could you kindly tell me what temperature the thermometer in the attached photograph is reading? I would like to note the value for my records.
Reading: 98.4 °F
